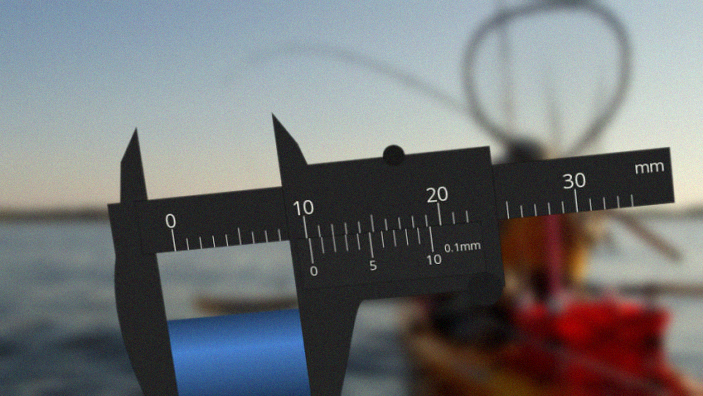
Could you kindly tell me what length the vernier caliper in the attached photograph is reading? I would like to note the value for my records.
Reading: 10.2 mm
